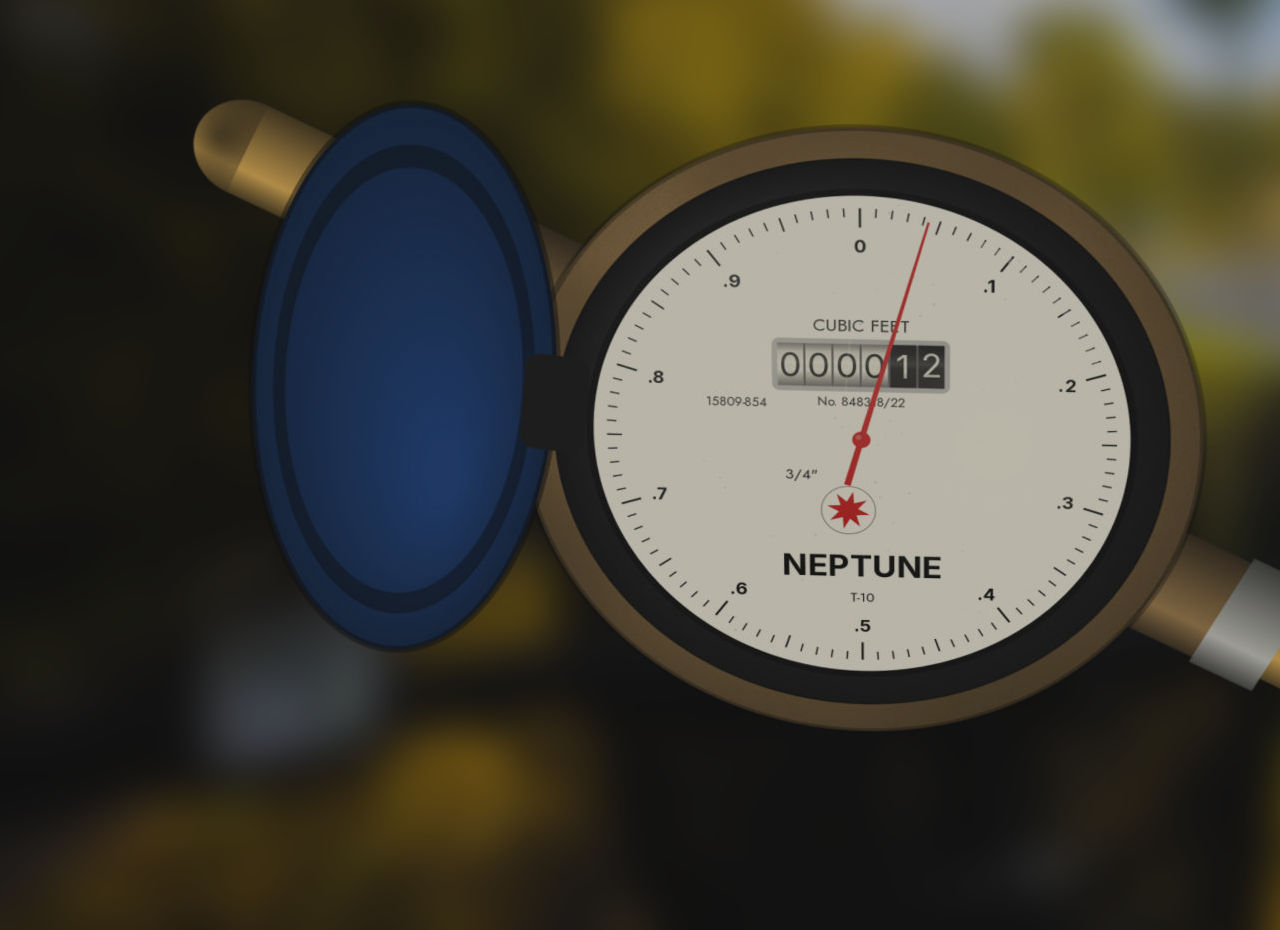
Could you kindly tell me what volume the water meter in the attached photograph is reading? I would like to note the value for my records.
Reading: 12.04 ft³
